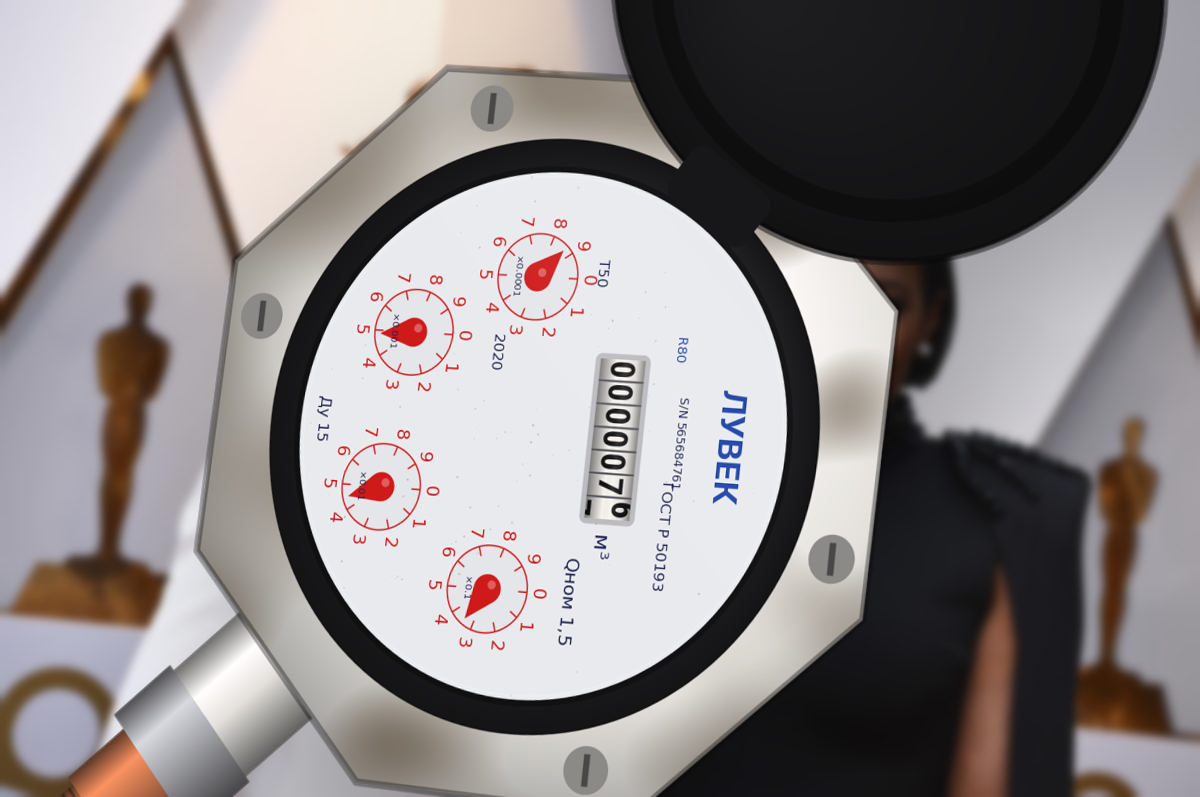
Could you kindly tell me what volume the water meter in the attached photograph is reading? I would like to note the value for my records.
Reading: 76.3448 m³
